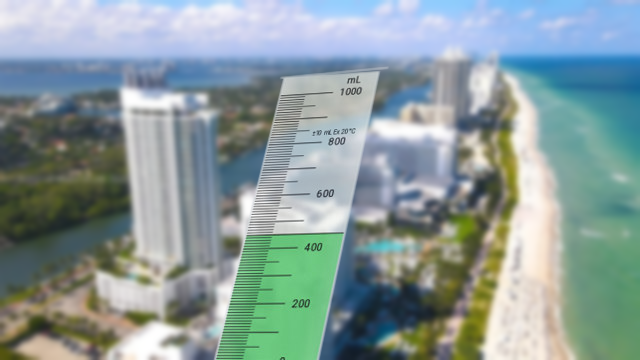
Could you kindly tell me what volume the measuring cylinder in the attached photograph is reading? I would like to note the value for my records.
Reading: 450 mL
